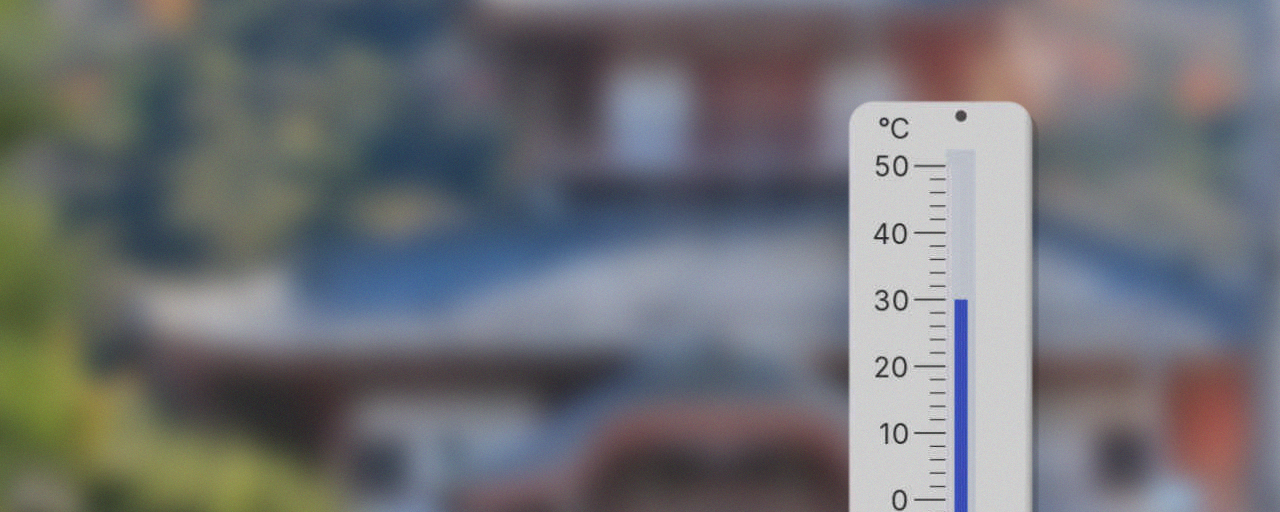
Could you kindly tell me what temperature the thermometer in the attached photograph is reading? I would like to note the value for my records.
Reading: 30 °C
